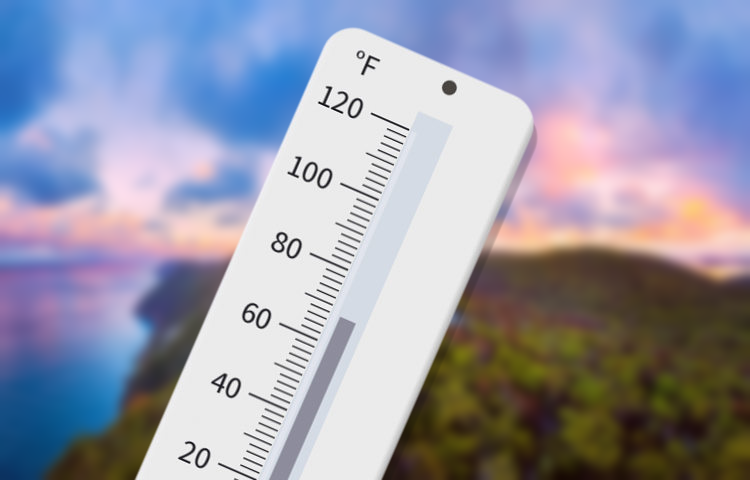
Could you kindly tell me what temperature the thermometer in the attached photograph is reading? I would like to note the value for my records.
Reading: 68 °F
